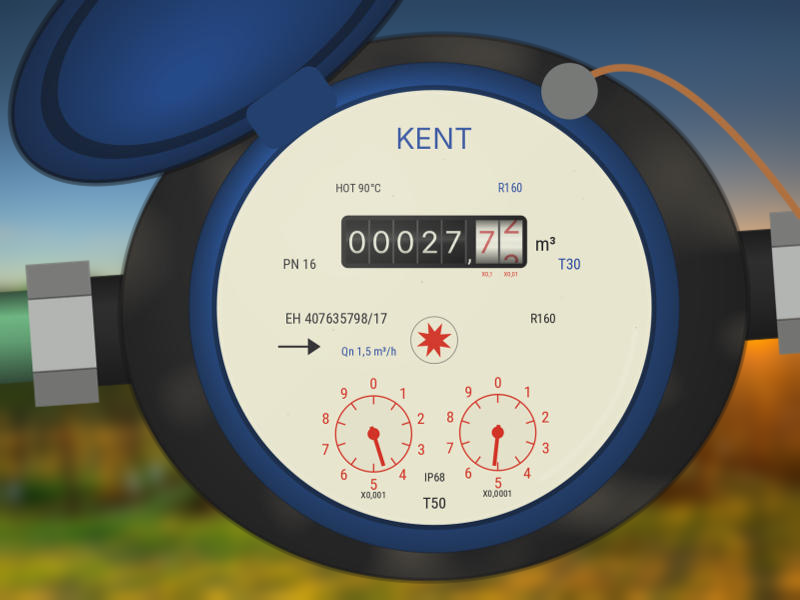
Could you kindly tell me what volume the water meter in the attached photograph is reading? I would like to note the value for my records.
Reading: 27.7245 m³
